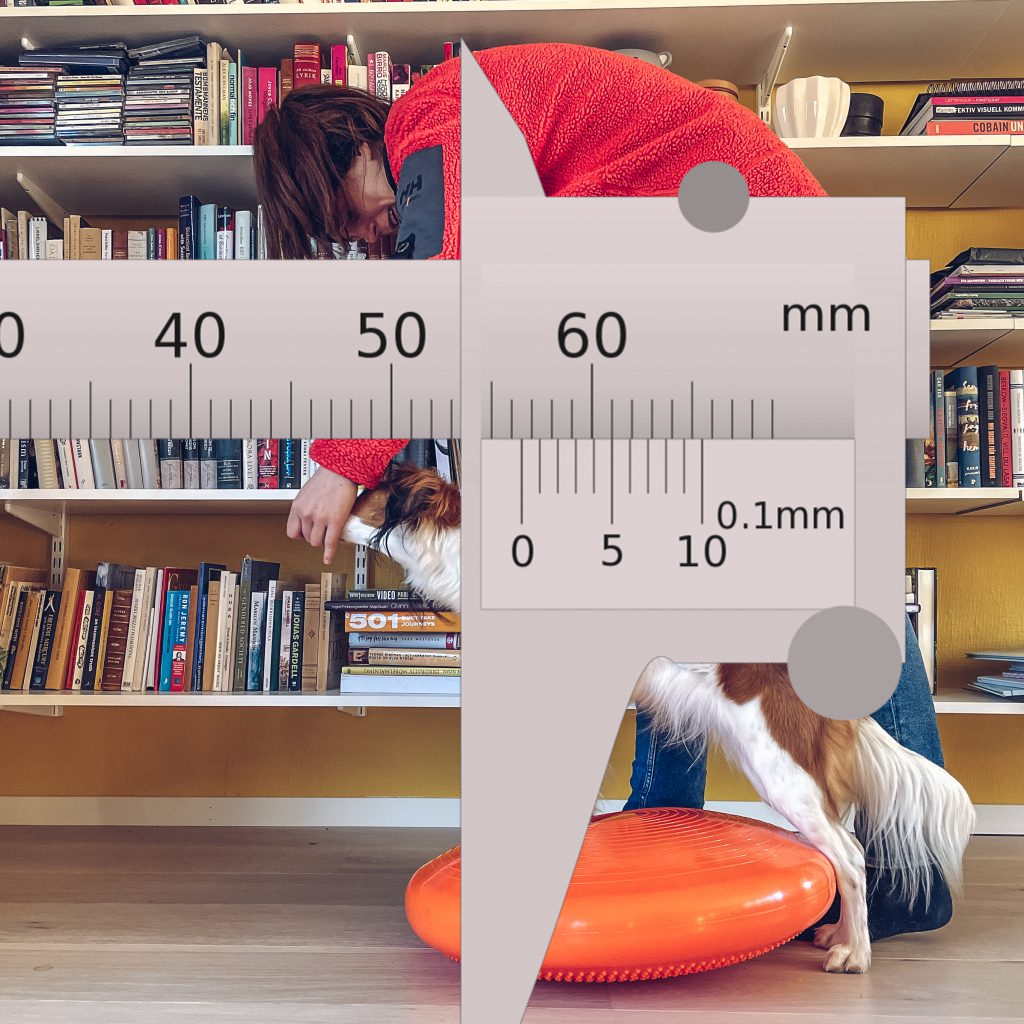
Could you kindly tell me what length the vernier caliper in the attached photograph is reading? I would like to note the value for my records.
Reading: 56.5 mm
